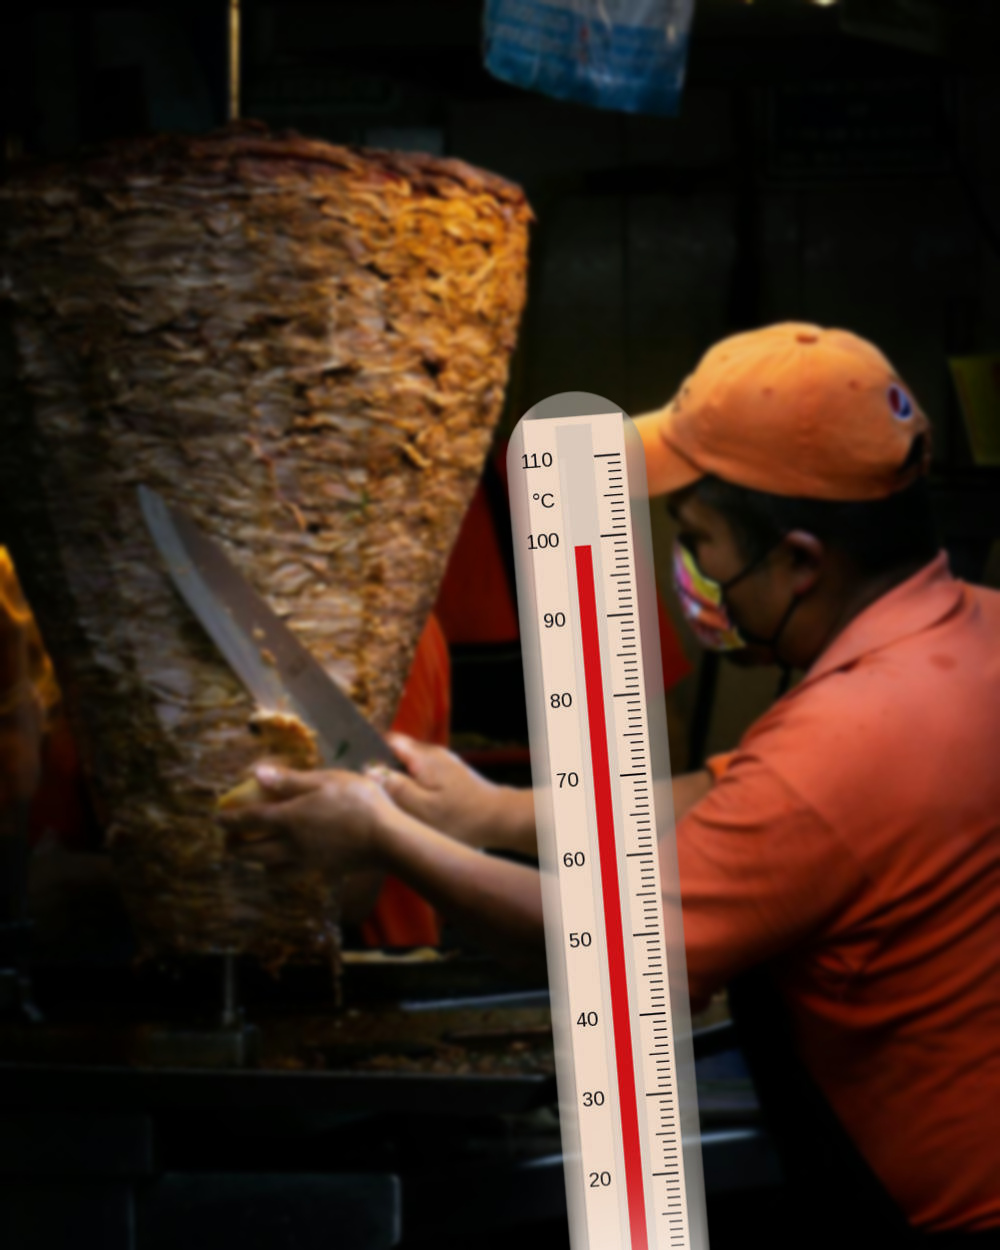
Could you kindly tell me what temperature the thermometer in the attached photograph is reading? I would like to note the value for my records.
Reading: 99 °C
